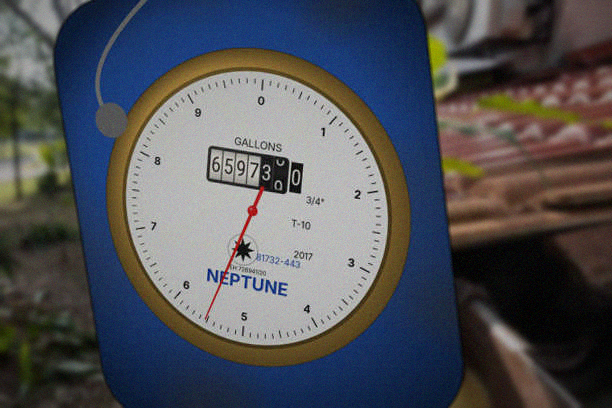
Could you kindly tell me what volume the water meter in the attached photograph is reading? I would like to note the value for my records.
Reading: 6597385.5 gal
